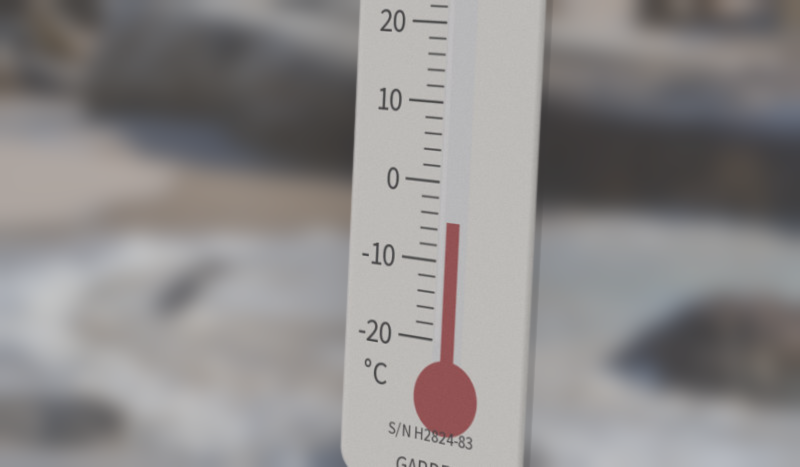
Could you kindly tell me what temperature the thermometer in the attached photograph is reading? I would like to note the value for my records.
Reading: -5 °C
